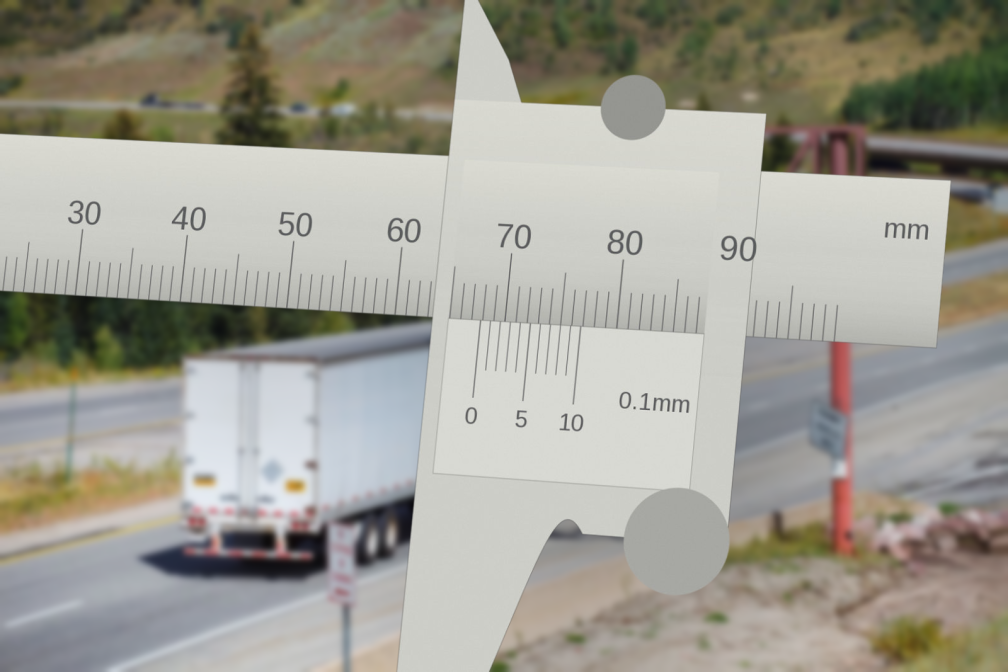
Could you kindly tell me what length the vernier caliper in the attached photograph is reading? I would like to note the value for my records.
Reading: 67.8 mm
